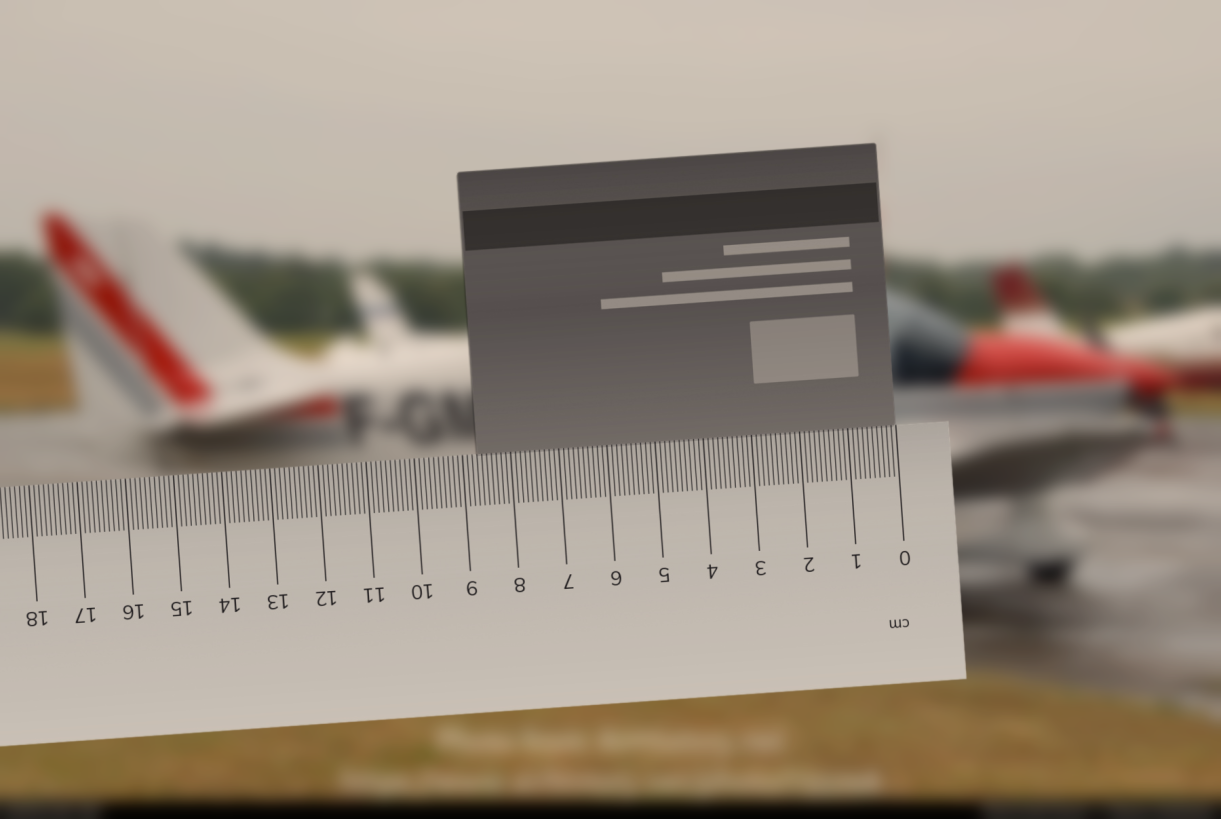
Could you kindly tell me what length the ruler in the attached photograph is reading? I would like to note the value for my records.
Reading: 8.7 cm
